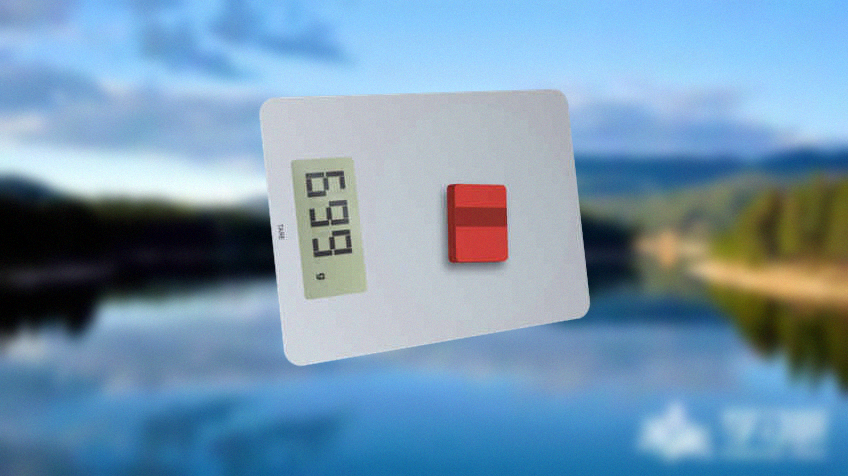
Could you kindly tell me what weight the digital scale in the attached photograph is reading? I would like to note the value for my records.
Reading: 699 g
